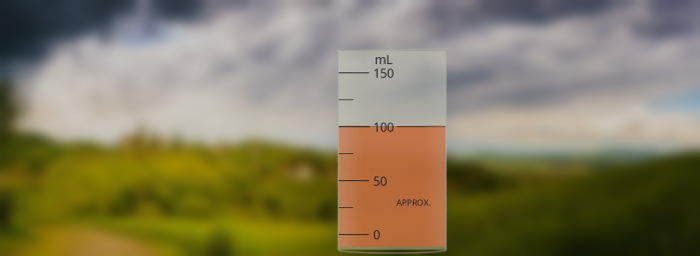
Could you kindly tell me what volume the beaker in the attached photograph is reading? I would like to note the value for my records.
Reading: 100 mL
